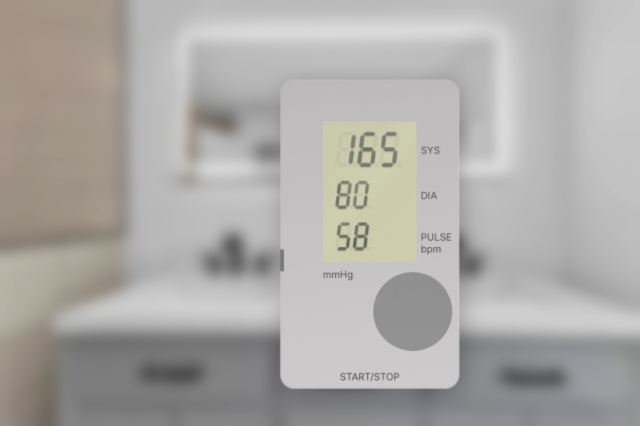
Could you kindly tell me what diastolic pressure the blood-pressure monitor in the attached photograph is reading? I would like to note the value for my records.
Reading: 80 mmHg
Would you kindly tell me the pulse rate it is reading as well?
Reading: 58 bpm
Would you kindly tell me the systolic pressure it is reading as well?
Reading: 165 mmHg
